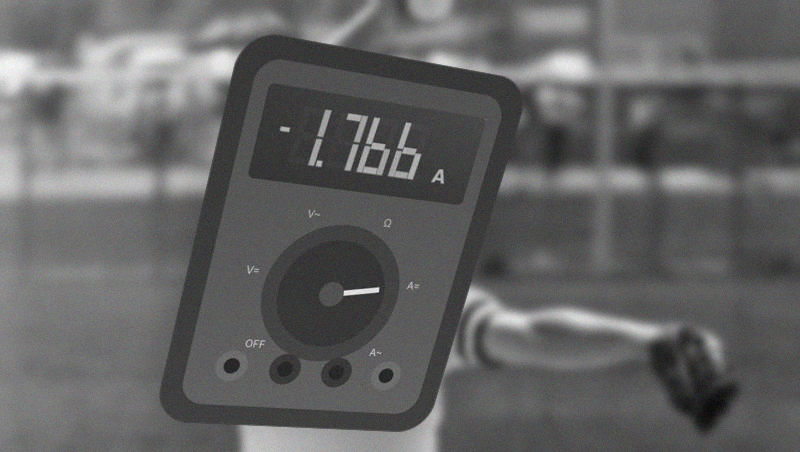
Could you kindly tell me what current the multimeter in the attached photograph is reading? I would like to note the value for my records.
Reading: -1.766 A
